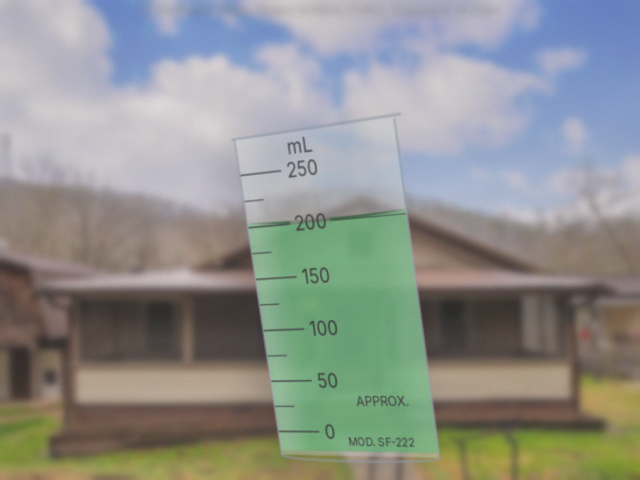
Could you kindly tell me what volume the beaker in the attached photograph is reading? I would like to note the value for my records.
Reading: 200 mL
